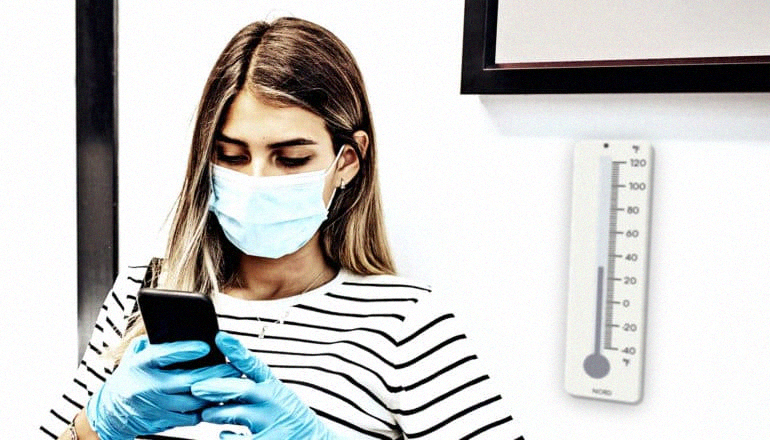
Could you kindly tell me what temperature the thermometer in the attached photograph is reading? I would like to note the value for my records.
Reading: 30 °F
